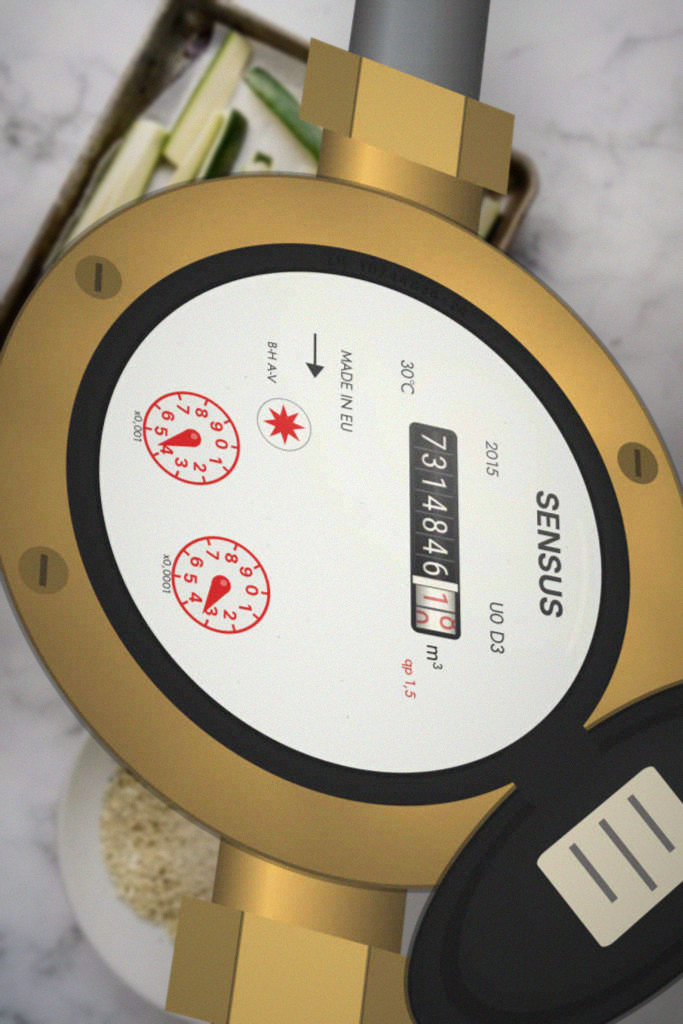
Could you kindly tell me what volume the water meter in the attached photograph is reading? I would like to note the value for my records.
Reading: 7314846.1843 m³
